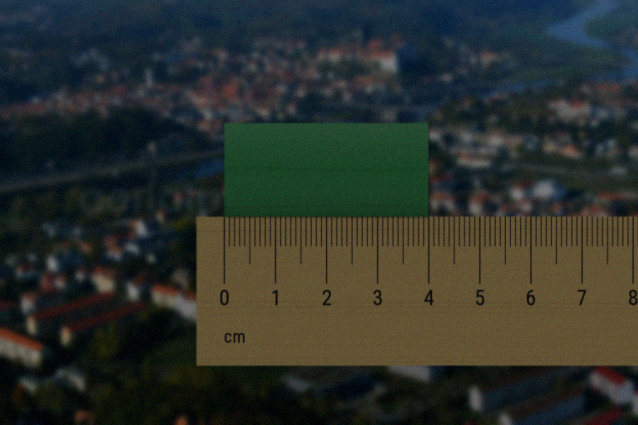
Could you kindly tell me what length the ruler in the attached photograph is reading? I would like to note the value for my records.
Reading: 4 cm
